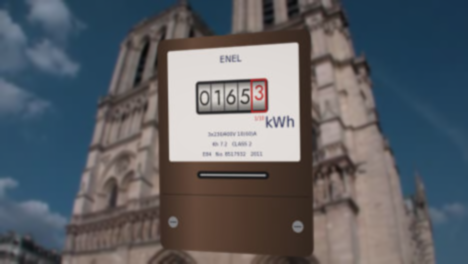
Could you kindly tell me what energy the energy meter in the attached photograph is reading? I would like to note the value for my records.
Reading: 165.3 kWh
